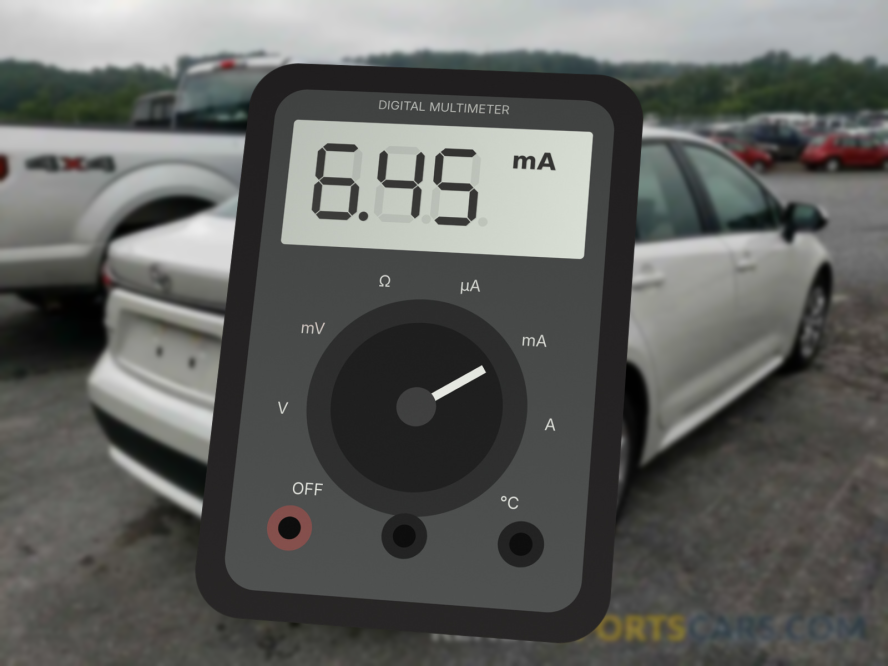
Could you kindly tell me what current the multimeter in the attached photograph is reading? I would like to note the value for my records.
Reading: 6.45 mA
